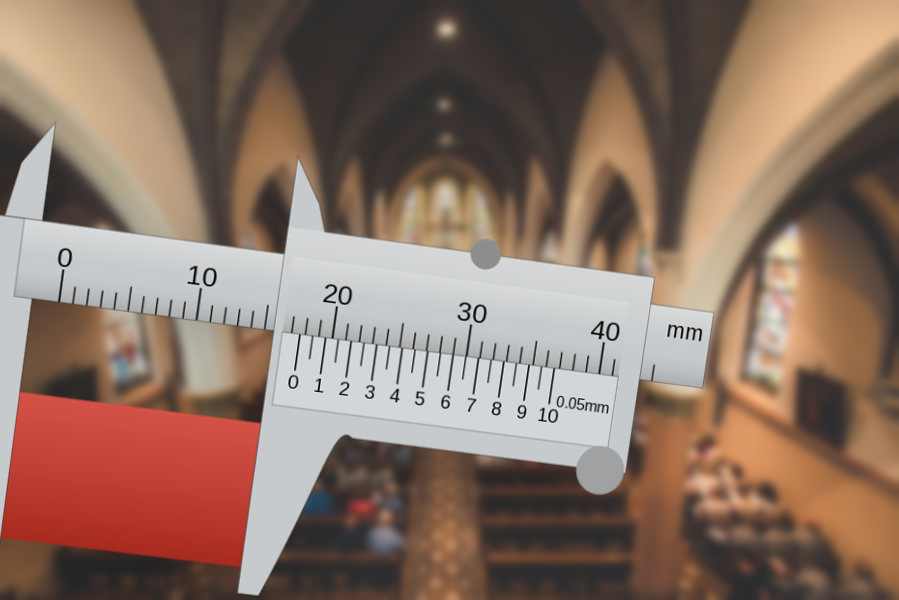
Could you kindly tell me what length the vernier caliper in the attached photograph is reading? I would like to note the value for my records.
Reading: 17.6 mm
